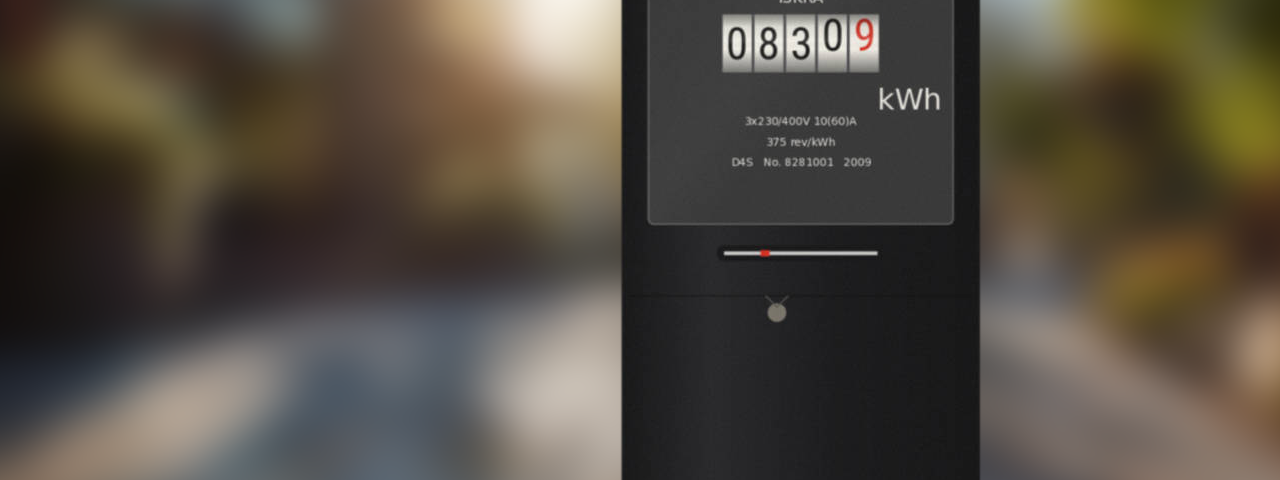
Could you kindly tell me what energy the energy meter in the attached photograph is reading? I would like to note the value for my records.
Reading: 830.9 kWh
